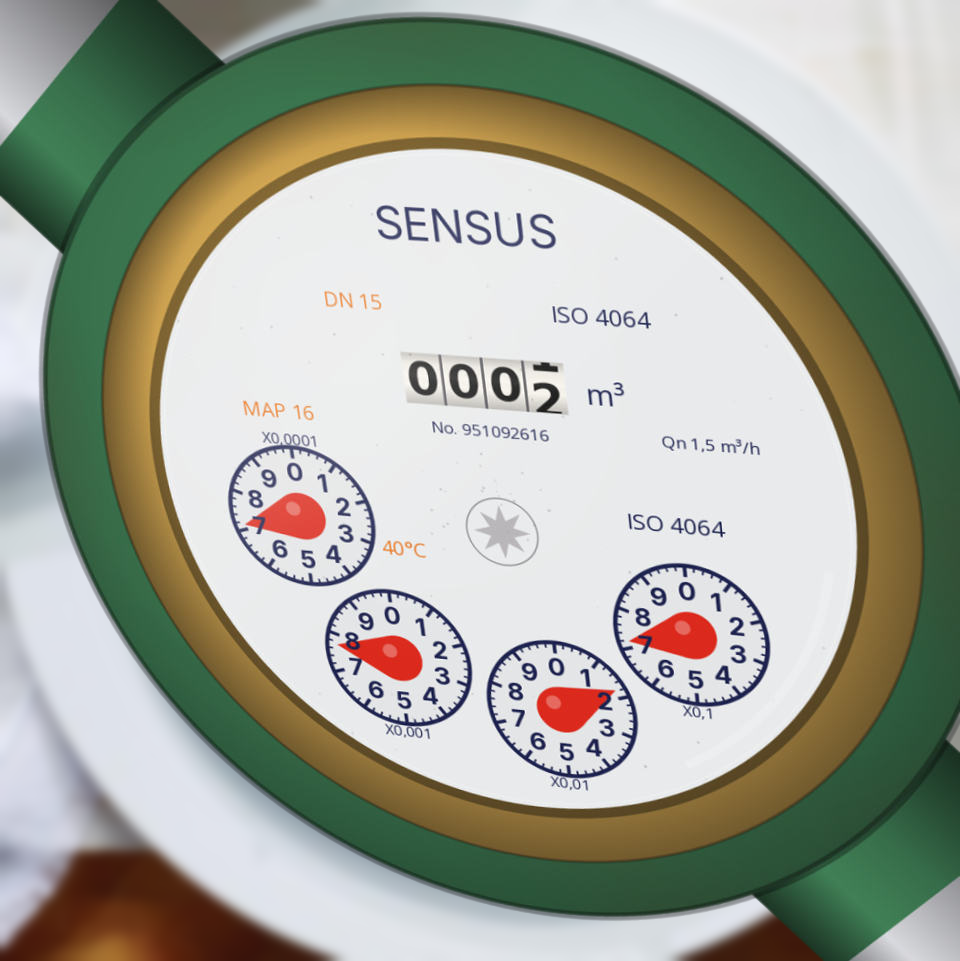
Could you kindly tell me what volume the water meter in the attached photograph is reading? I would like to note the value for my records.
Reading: 1.7177 m³
